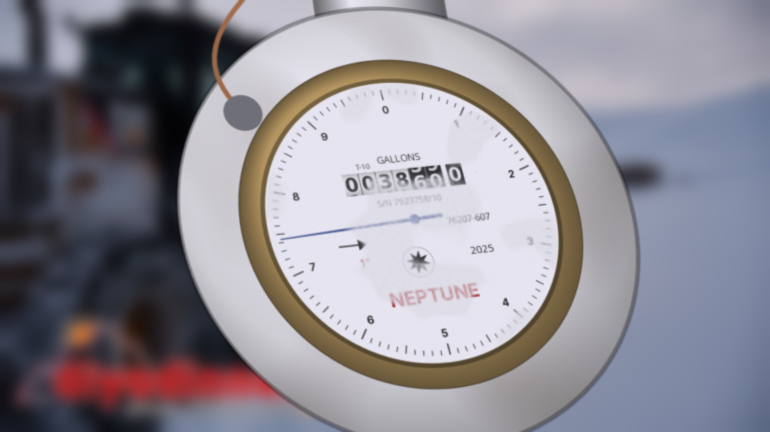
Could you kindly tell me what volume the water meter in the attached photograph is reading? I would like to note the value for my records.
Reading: 38597.4 gal
